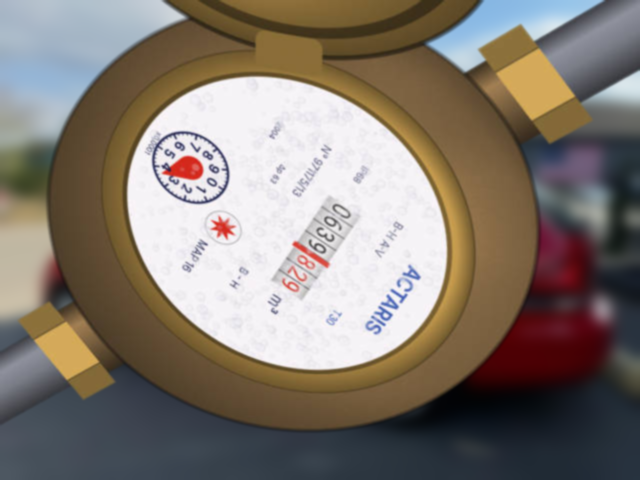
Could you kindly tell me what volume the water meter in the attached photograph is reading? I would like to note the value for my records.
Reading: 639.8293 m³
